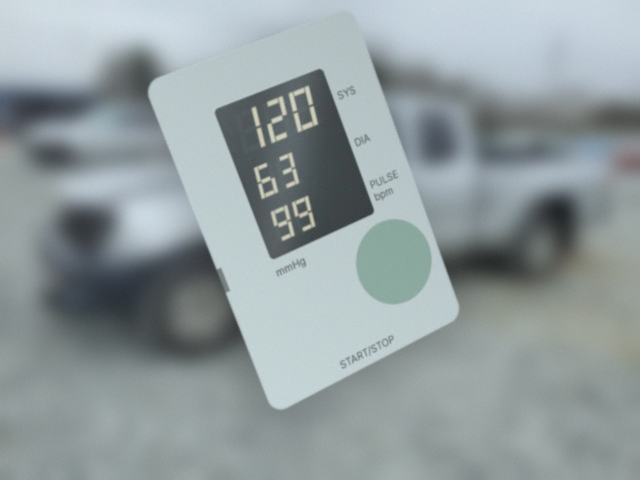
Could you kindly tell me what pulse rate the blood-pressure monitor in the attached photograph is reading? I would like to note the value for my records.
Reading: 99 bpm
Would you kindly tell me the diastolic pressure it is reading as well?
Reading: 63 mmHg
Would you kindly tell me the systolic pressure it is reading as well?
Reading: 120 mmHg
